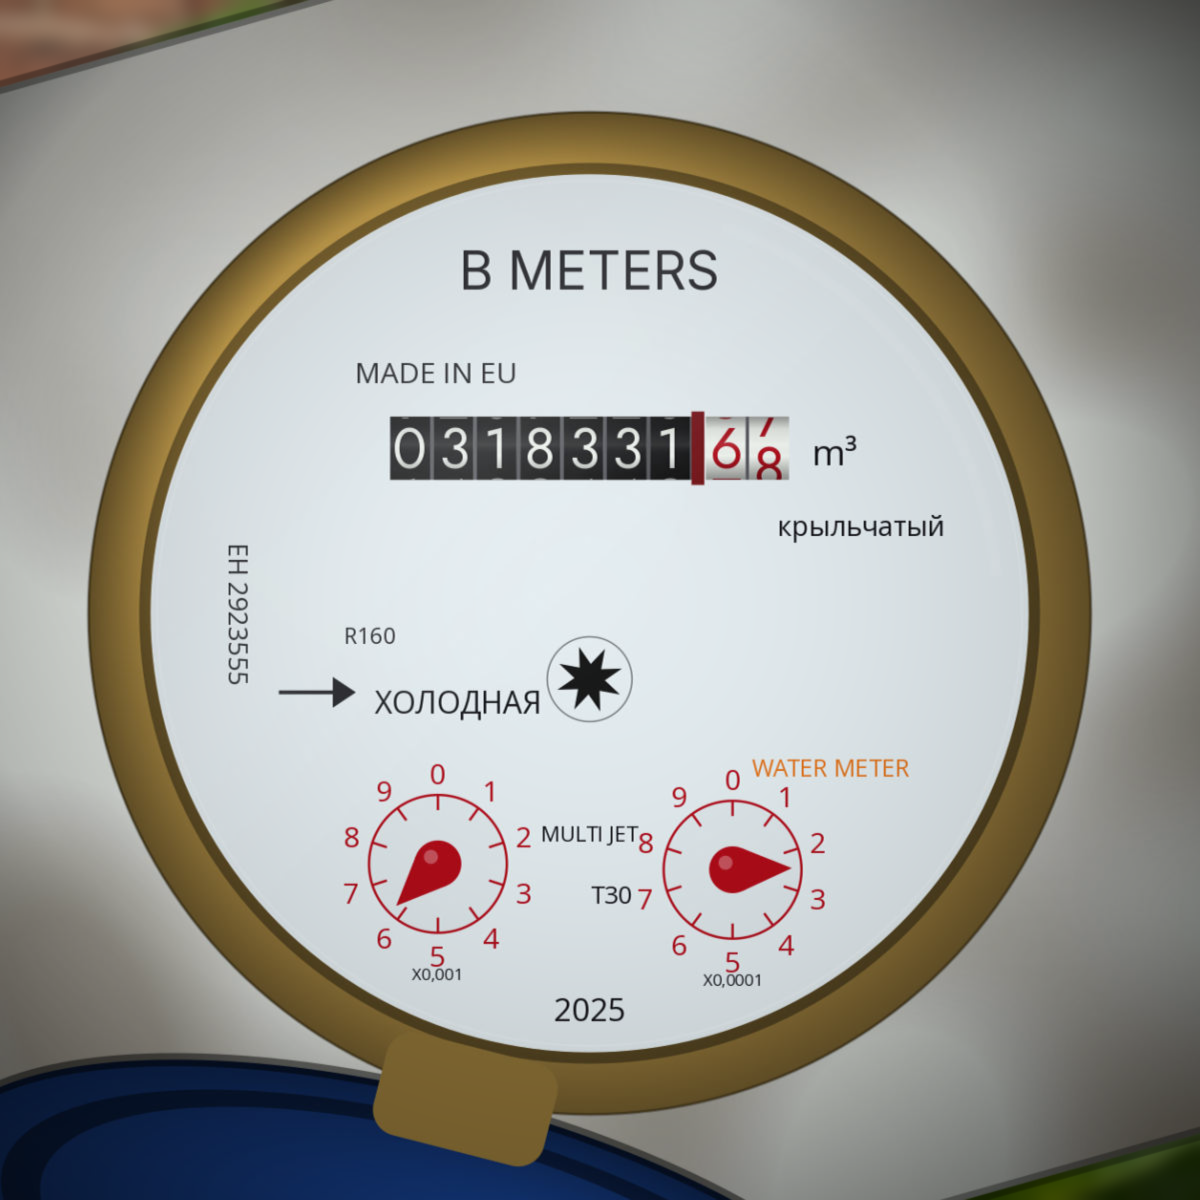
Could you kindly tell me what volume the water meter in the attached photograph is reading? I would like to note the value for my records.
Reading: 318331.6762 m³
